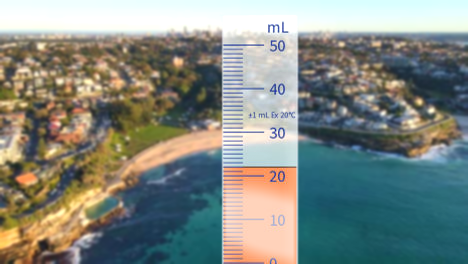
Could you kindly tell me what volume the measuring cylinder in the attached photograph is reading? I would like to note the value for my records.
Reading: 22 mL
